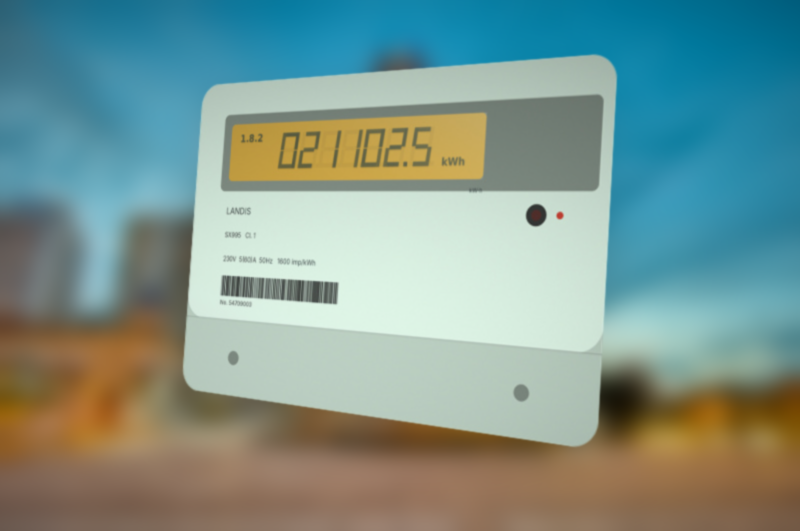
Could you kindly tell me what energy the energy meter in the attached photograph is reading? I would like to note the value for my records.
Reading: 21102.5 kWh
